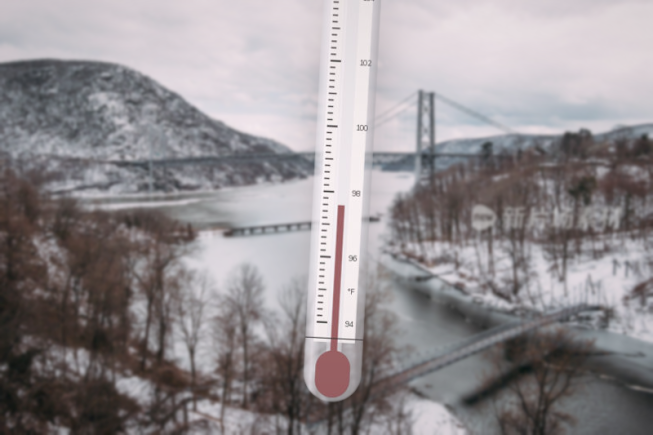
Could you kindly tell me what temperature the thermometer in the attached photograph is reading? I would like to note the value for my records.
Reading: 97.6 °F
